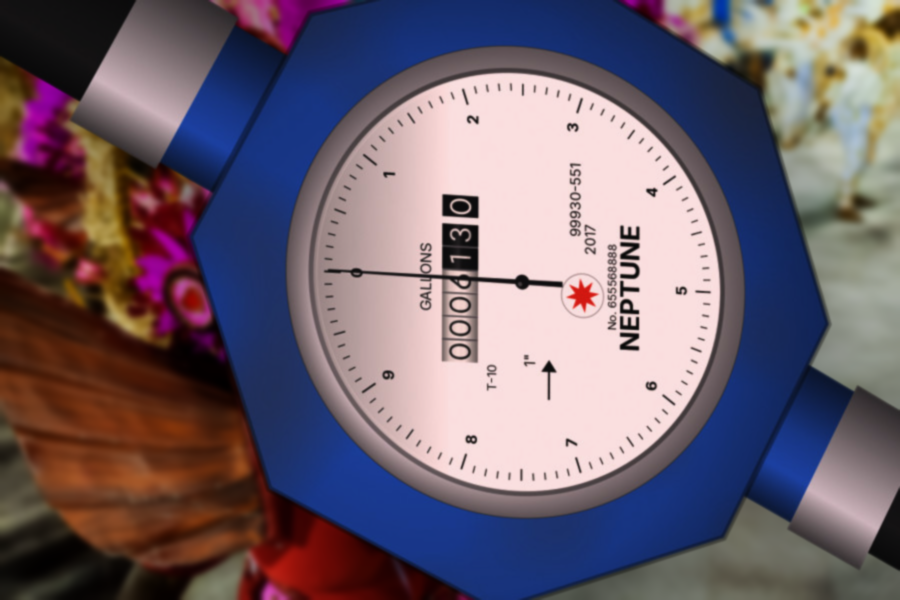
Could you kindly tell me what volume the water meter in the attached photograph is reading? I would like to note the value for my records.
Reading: 6130.0 gal
